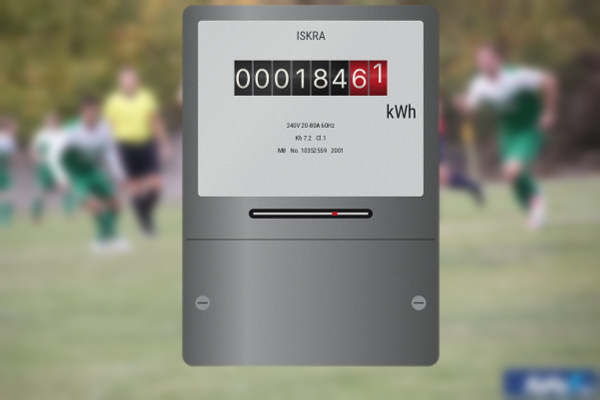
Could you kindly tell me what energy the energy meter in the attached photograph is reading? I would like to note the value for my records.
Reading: 184.61 kWh
